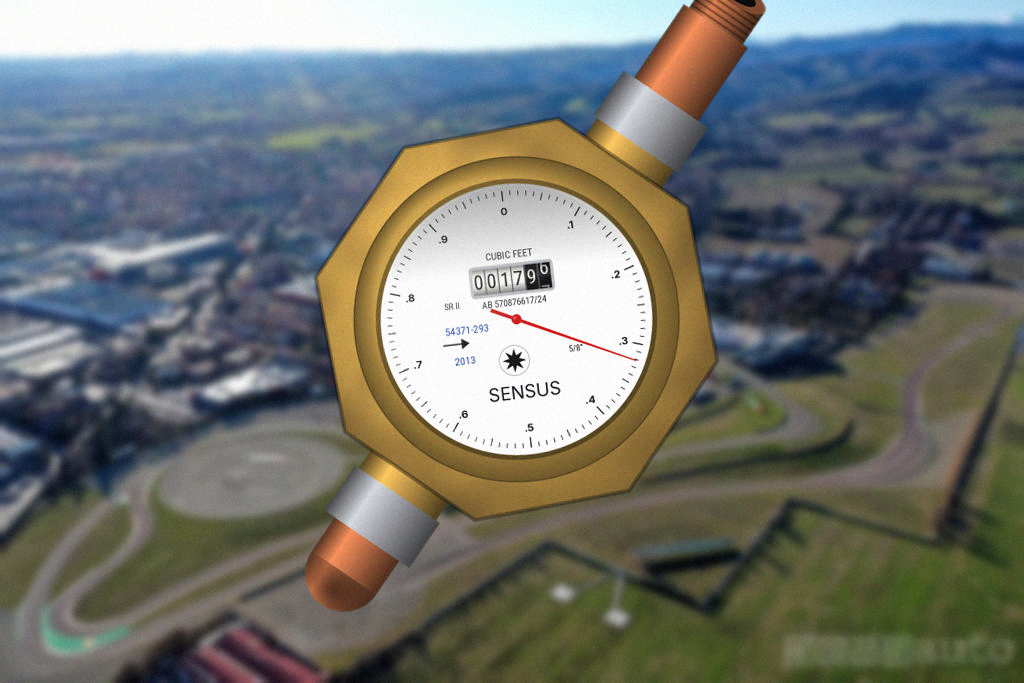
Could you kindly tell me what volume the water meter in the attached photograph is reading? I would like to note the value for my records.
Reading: 1796.32 ft³
